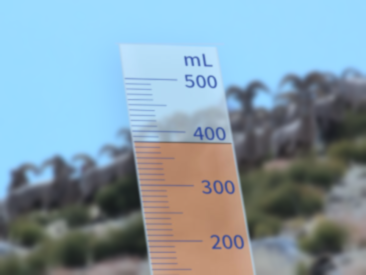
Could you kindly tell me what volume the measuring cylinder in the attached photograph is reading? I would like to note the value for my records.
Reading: 380 mL
